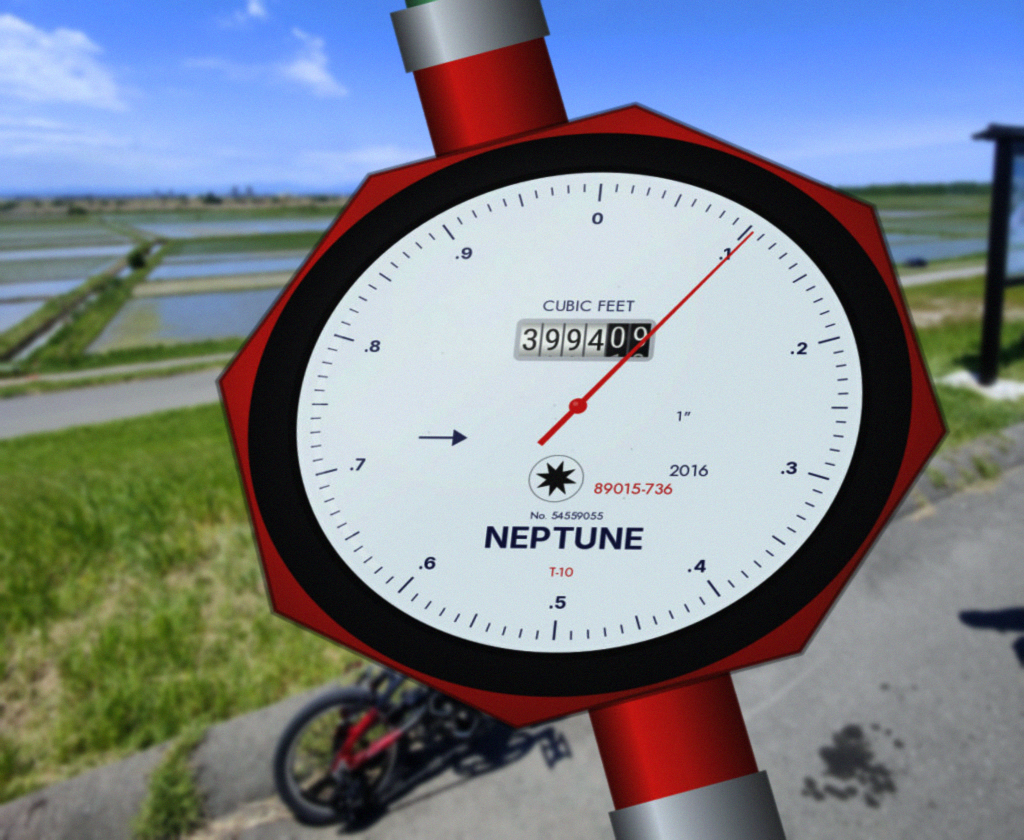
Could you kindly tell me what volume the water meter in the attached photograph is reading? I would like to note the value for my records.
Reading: 399409.10 ft³
